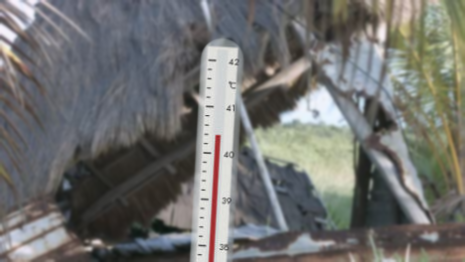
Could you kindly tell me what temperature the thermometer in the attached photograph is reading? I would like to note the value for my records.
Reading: 40.4 °C
